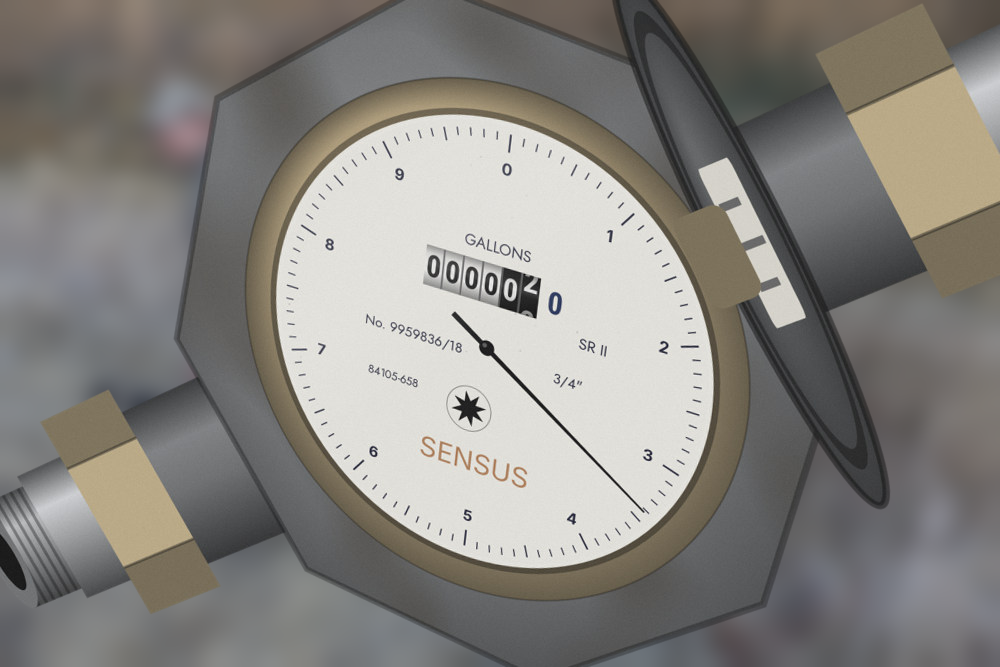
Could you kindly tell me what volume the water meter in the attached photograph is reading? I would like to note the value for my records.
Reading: 23.4 gal
